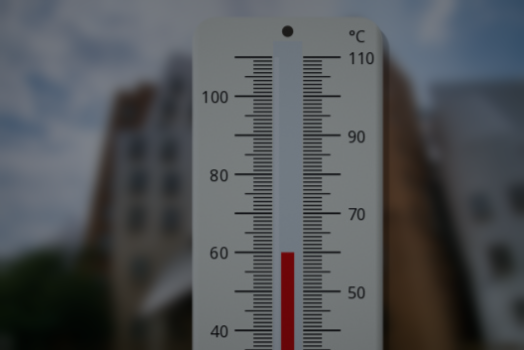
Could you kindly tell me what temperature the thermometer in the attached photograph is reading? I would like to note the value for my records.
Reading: 60 °C
